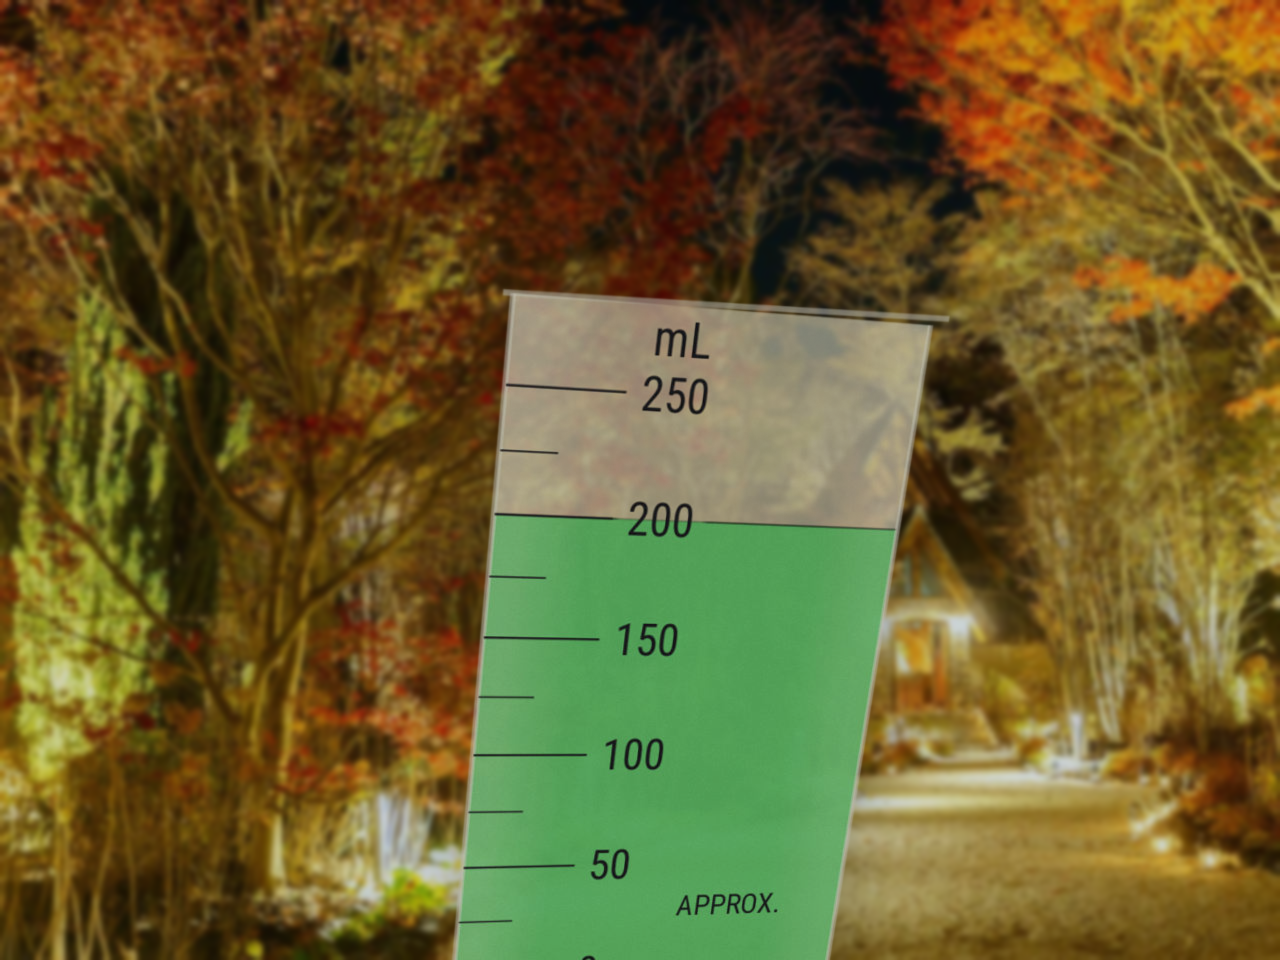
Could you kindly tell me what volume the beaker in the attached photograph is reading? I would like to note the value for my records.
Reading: 200 mL
